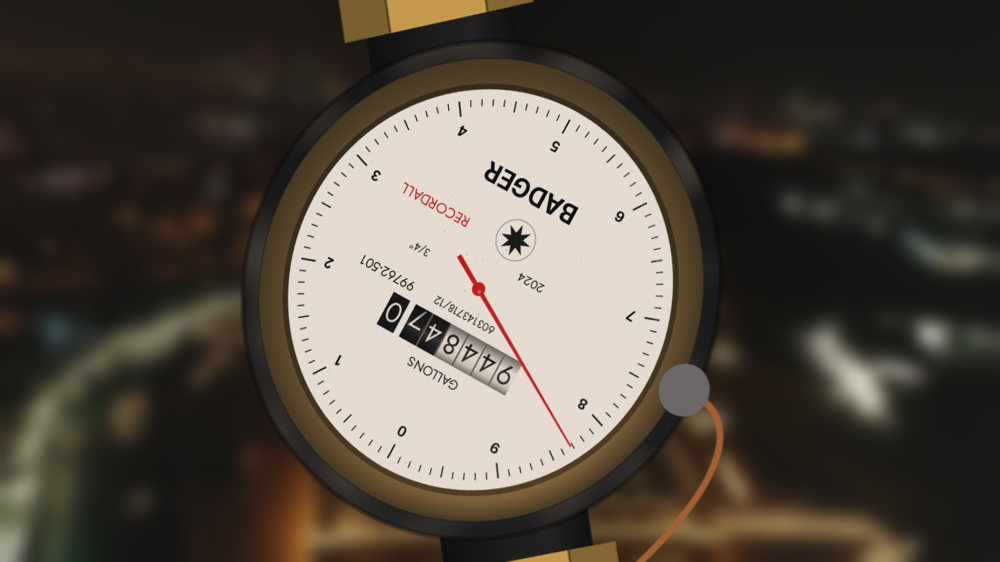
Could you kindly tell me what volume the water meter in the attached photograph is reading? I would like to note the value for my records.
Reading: 9448468.3 gal
